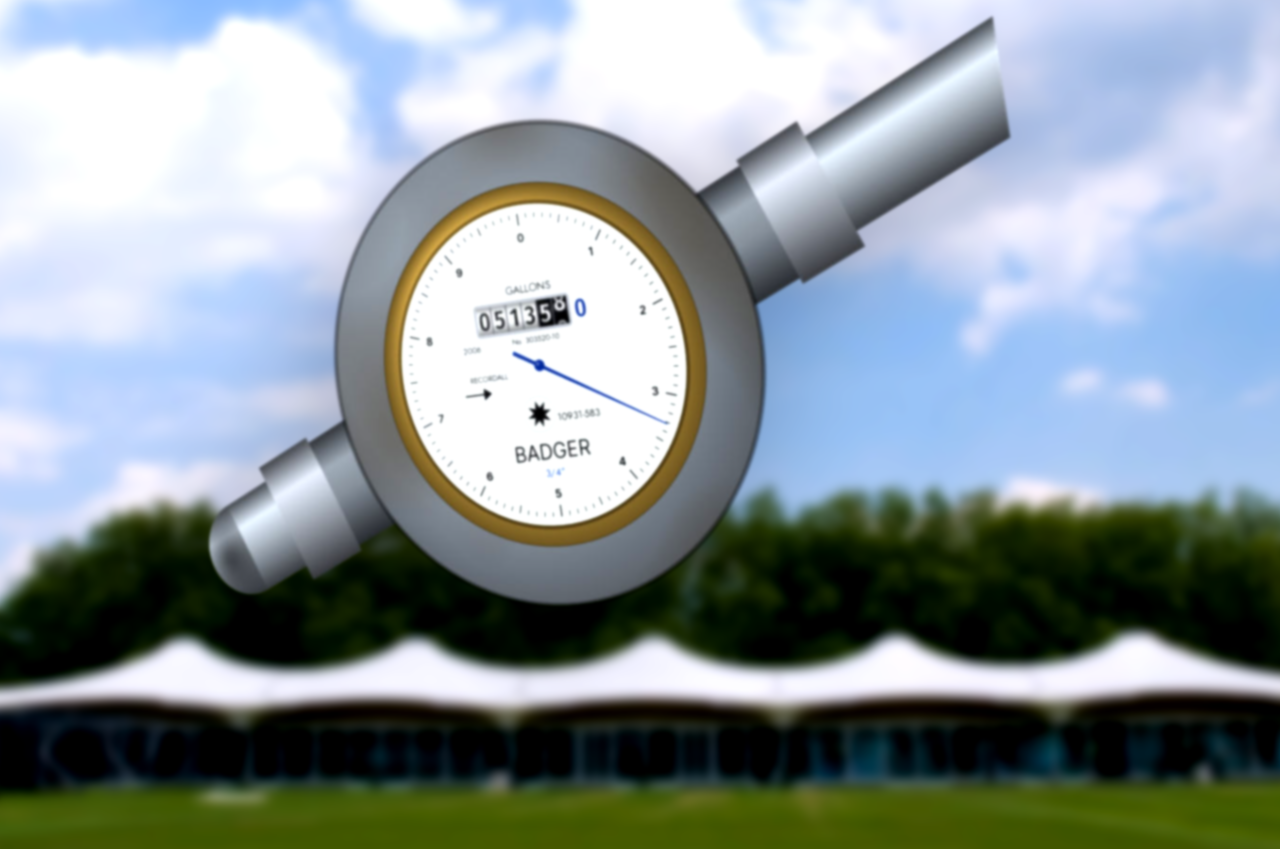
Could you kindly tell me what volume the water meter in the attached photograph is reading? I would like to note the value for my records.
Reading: 513583.3 gal
